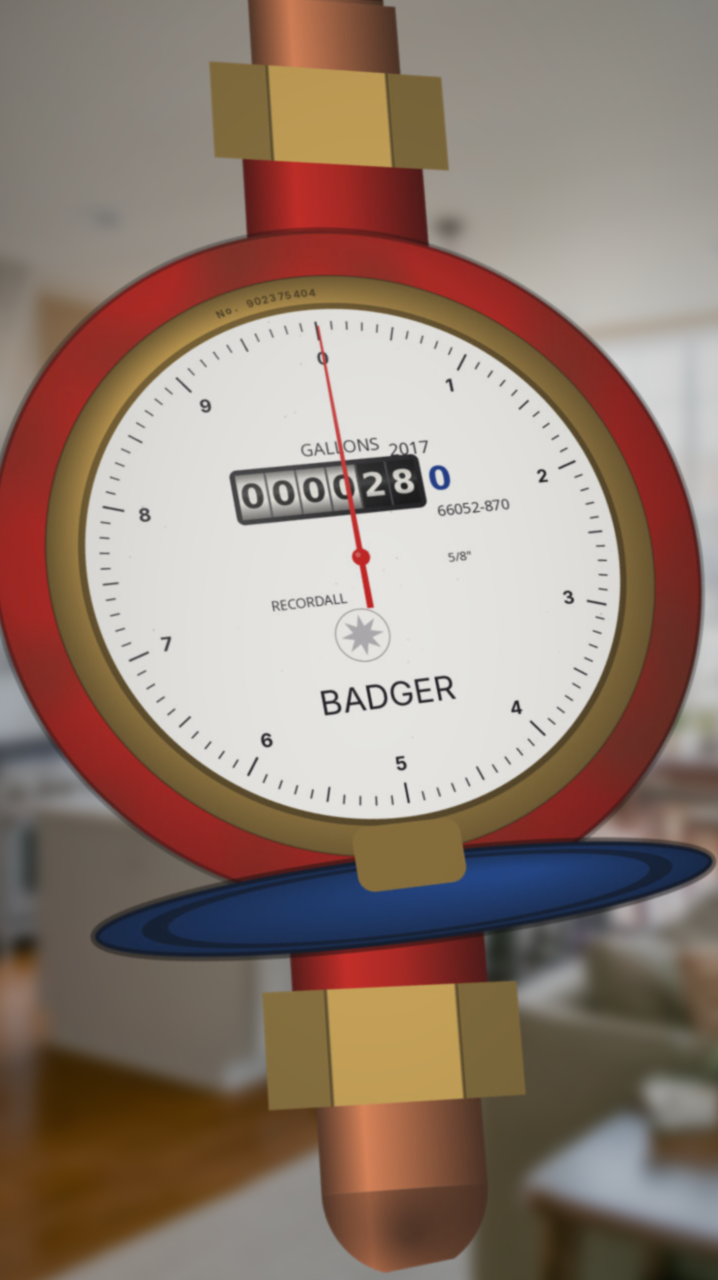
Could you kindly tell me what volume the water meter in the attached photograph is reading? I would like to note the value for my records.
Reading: 280.0 gal
